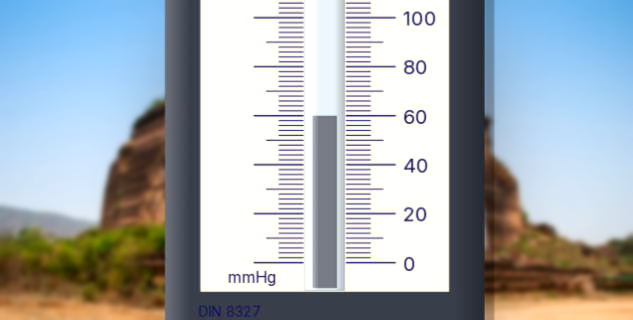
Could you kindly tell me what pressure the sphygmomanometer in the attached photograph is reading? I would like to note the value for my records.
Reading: 60 mmHg
